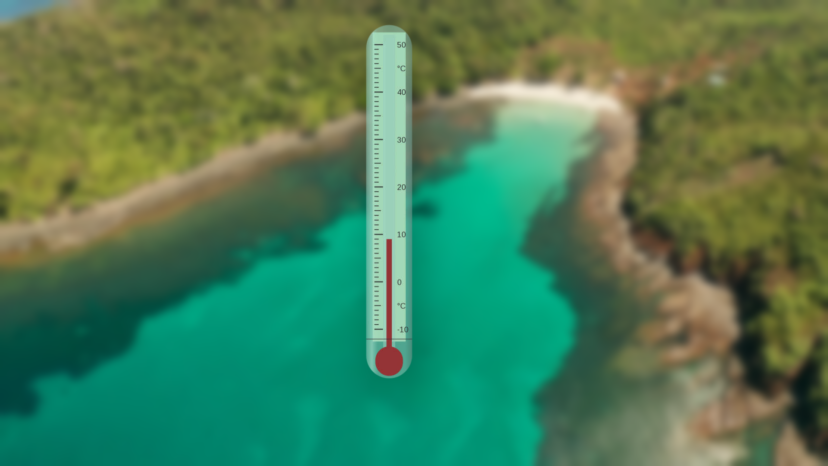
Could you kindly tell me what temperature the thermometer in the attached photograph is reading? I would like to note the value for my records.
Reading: 9 °C
